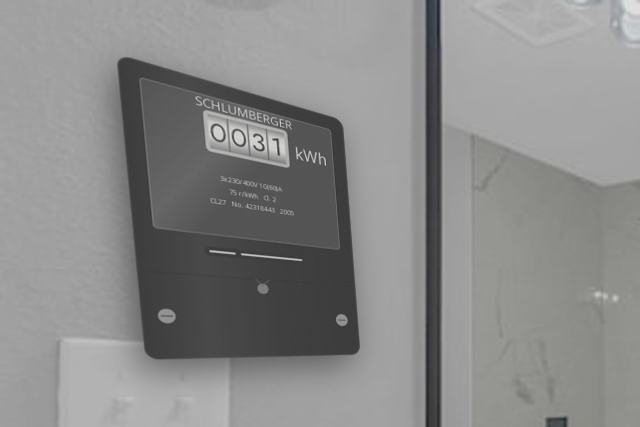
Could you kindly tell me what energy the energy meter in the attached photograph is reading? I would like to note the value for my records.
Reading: 31 kWh
